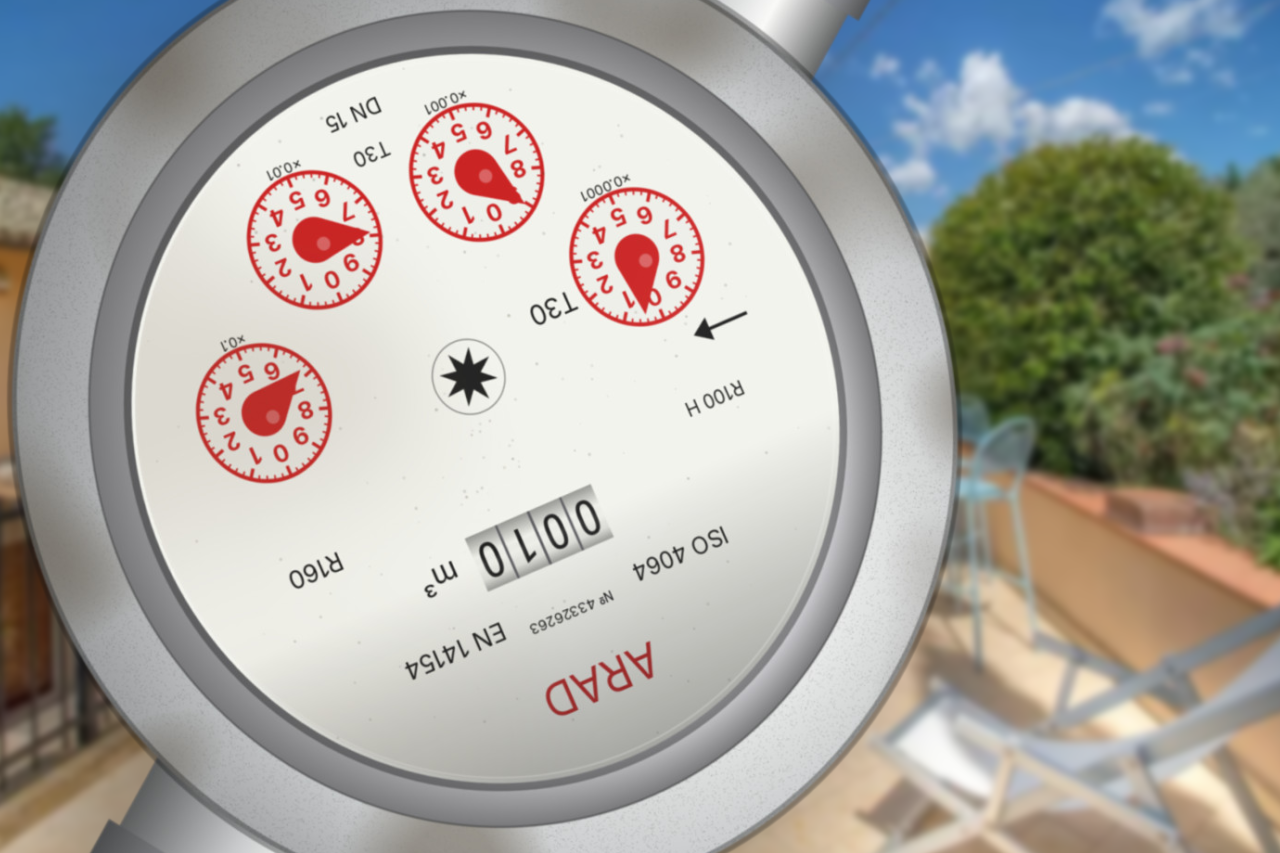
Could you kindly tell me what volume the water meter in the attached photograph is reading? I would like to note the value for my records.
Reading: 10.6790 m³
